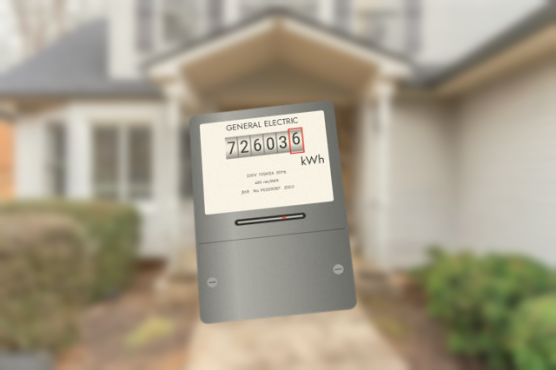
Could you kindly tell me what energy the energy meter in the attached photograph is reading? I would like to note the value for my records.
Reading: 72603.6 kWh
